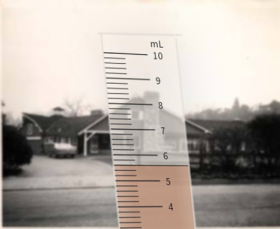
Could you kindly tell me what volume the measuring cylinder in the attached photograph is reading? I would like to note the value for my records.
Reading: 5.6 mL
